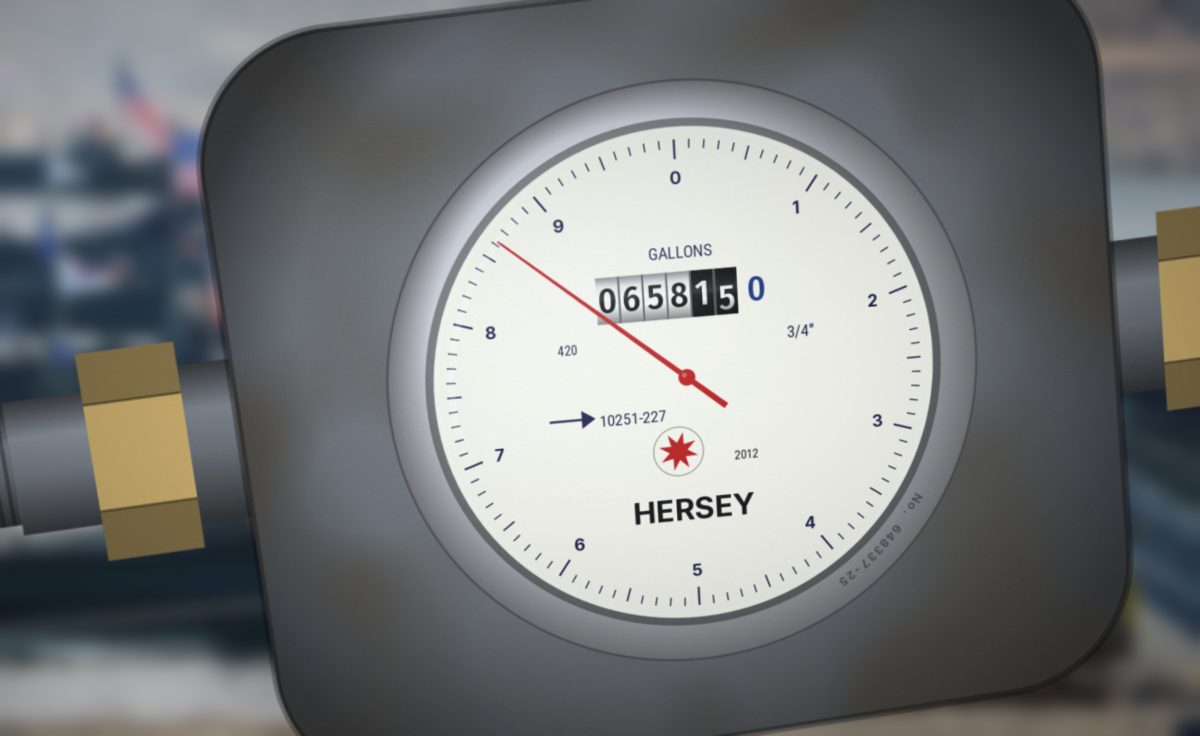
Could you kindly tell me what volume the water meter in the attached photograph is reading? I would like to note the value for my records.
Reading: 658148.6 gal
